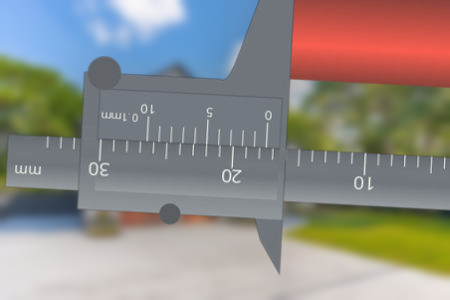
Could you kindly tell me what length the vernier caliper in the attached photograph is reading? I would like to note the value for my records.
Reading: 17.5 mm
